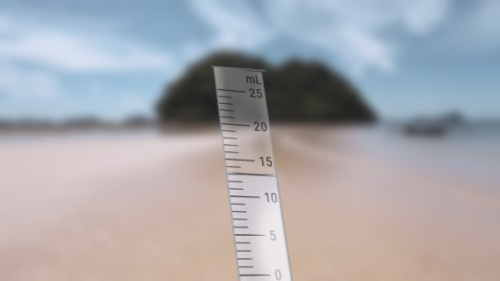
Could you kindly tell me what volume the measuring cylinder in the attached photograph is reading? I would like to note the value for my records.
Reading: 13 mL
